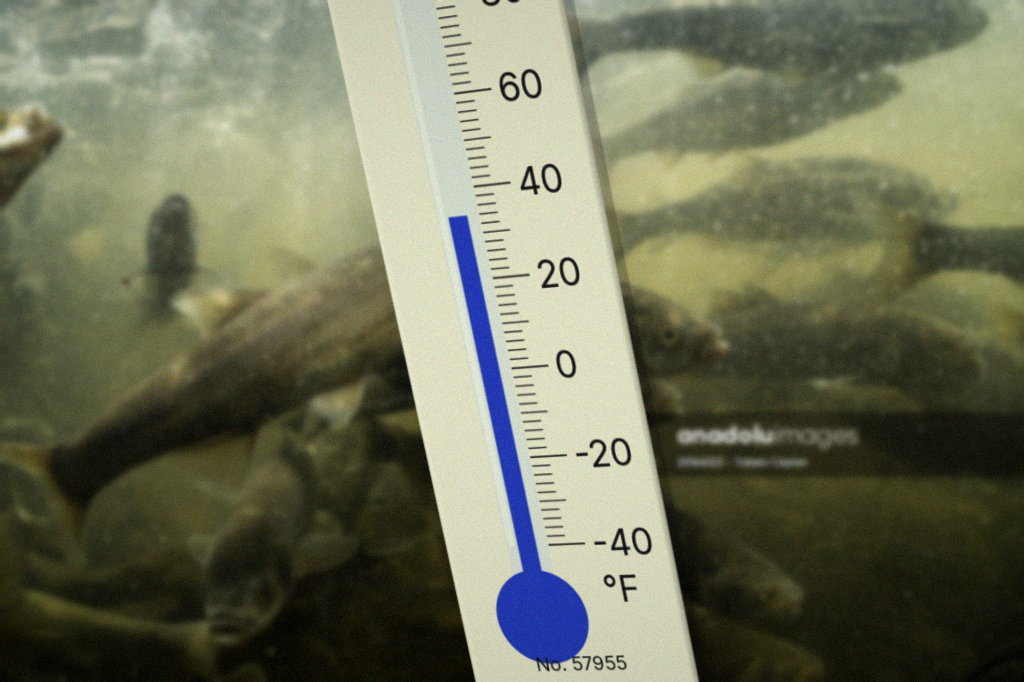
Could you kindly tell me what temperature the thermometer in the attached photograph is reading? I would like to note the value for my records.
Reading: 34 °F
